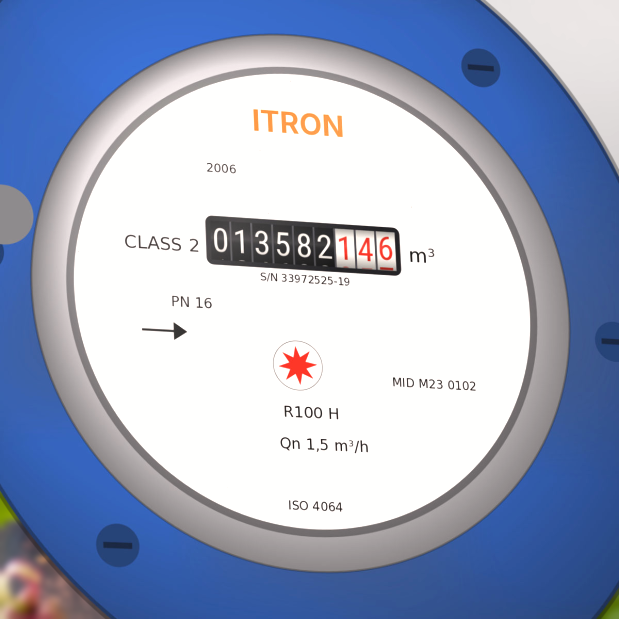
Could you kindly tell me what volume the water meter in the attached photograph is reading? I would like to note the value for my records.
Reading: 13582.146 m³
